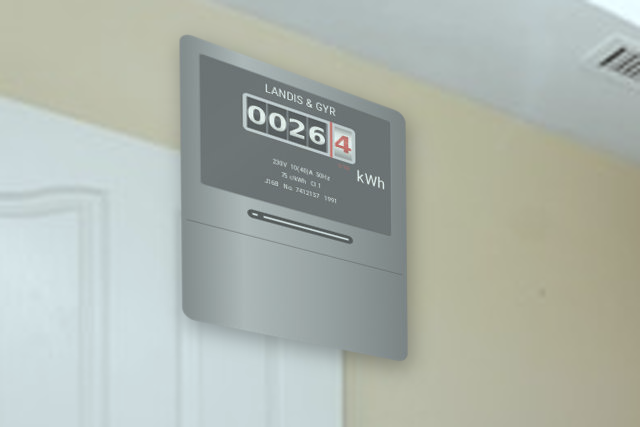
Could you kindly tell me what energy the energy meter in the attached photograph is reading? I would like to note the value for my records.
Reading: 26.4 kWh
